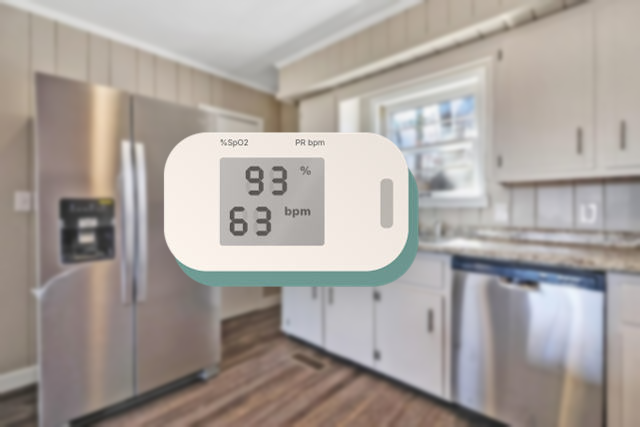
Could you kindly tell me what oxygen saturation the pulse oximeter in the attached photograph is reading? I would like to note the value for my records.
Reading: 93 %
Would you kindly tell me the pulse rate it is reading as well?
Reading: 63 bpm
